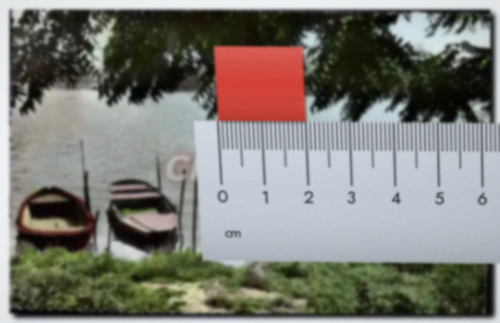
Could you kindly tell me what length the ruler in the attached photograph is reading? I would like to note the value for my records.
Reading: 2 cm
